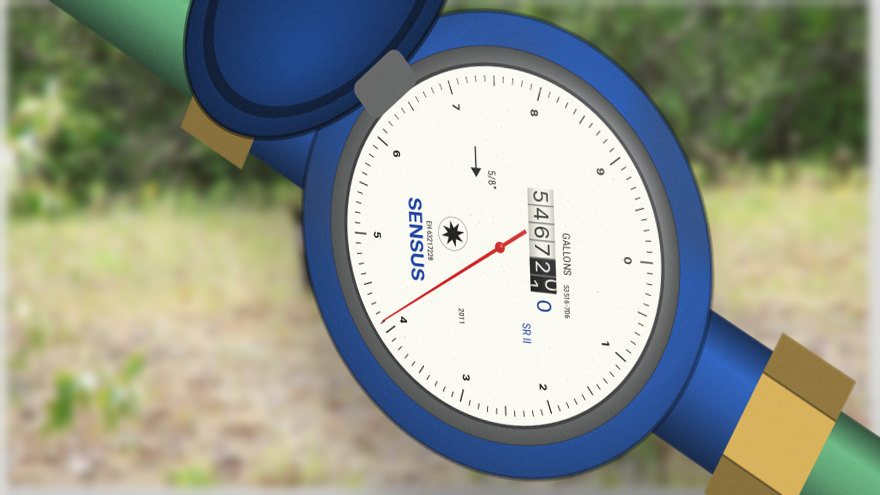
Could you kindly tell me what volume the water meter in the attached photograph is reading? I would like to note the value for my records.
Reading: 5467204.1 gal
